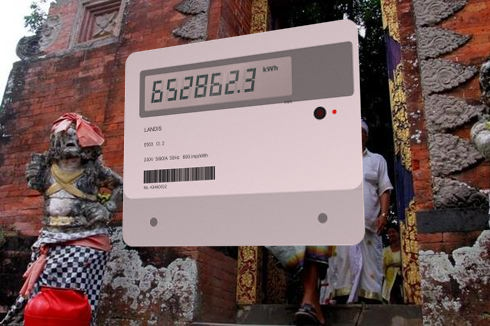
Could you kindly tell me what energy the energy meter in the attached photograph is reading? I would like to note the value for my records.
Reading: 652862.3 kWh
